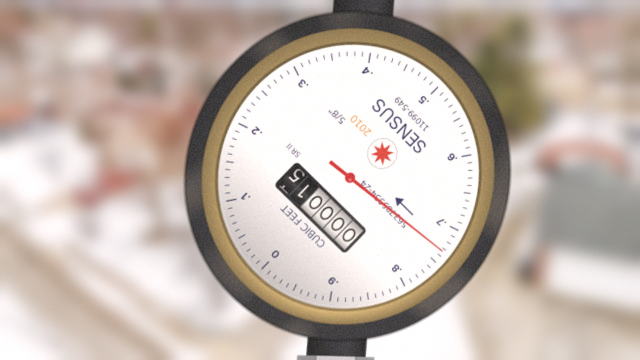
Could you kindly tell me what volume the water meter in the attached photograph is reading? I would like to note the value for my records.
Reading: 14.73 ft³
